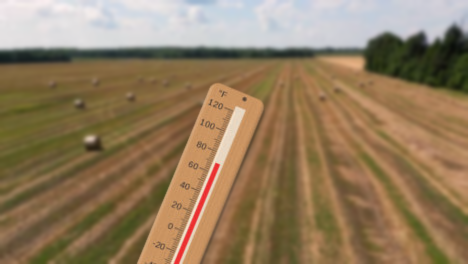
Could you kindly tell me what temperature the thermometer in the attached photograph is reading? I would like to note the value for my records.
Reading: 70 °F
